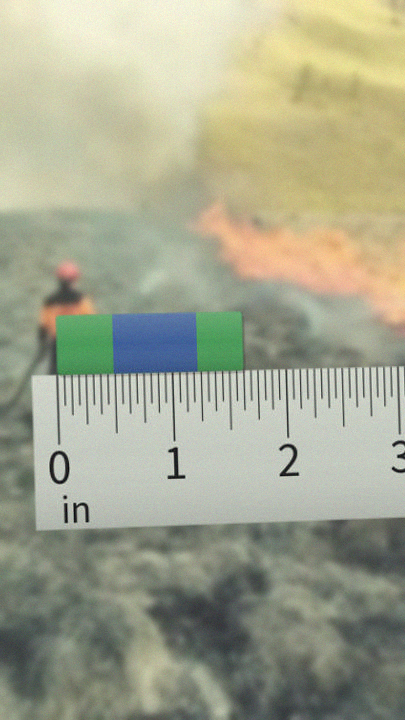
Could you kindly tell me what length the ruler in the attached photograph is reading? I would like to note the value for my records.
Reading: 1.625 in
